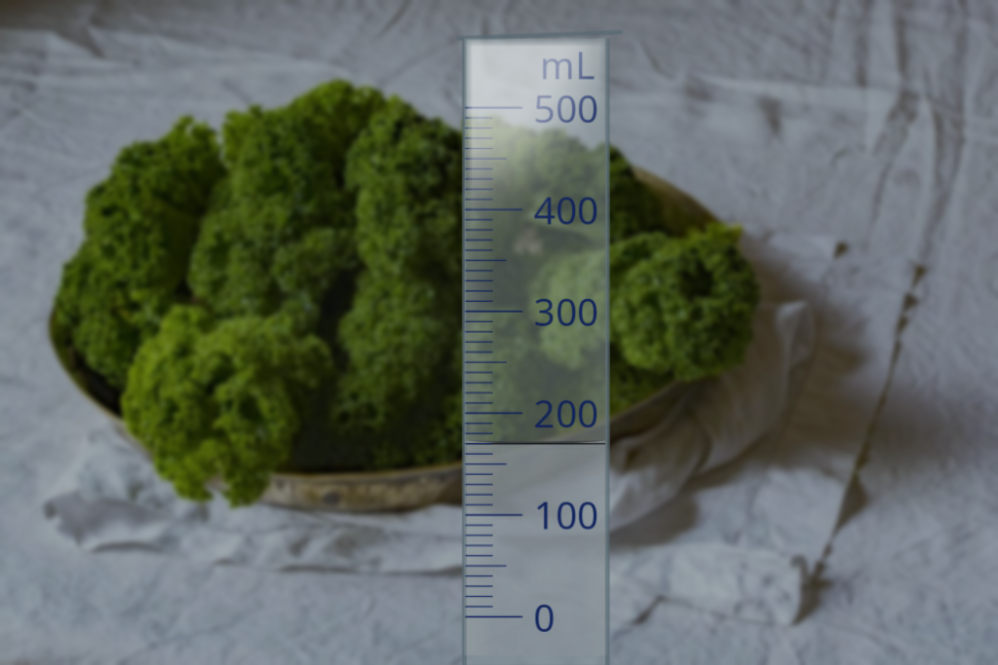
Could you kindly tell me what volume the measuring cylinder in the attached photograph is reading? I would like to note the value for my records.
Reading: 170 mL
